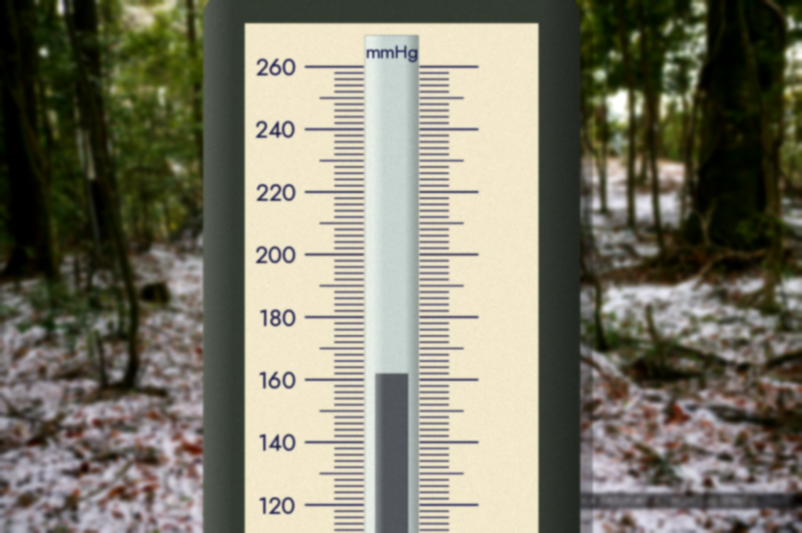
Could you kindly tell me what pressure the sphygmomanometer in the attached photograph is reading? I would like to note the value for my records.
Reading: 162 mmHg
